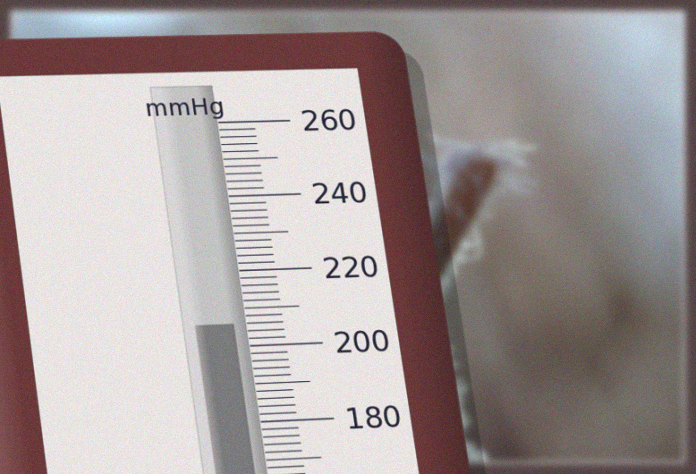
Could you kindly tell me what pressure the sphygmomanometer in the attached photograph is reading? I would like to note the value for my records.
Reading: 206 mmHg
